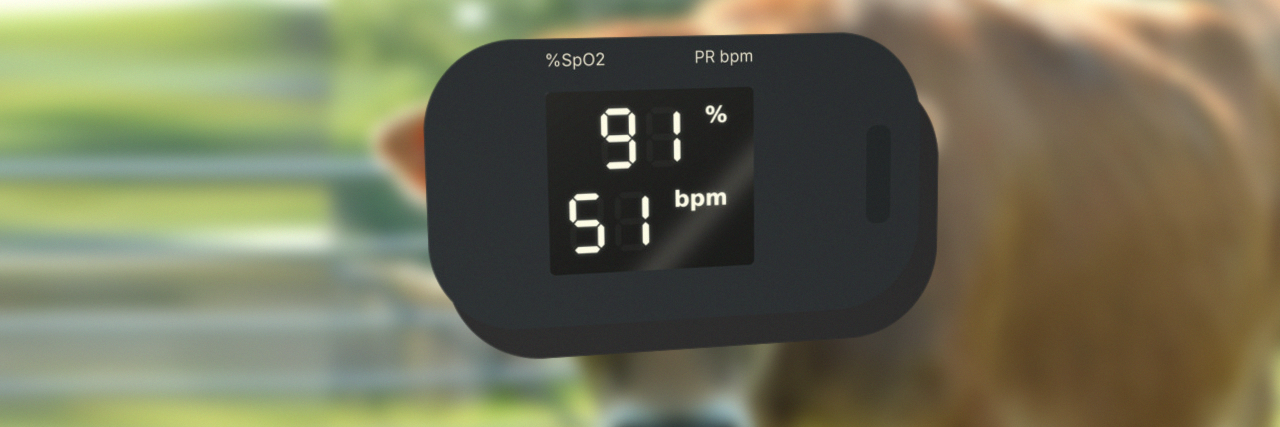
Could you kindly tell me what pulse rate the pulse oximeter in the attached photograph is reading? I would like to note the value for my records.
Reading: 51 bpm
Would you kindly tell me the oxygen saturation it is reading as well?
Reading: 91 %
